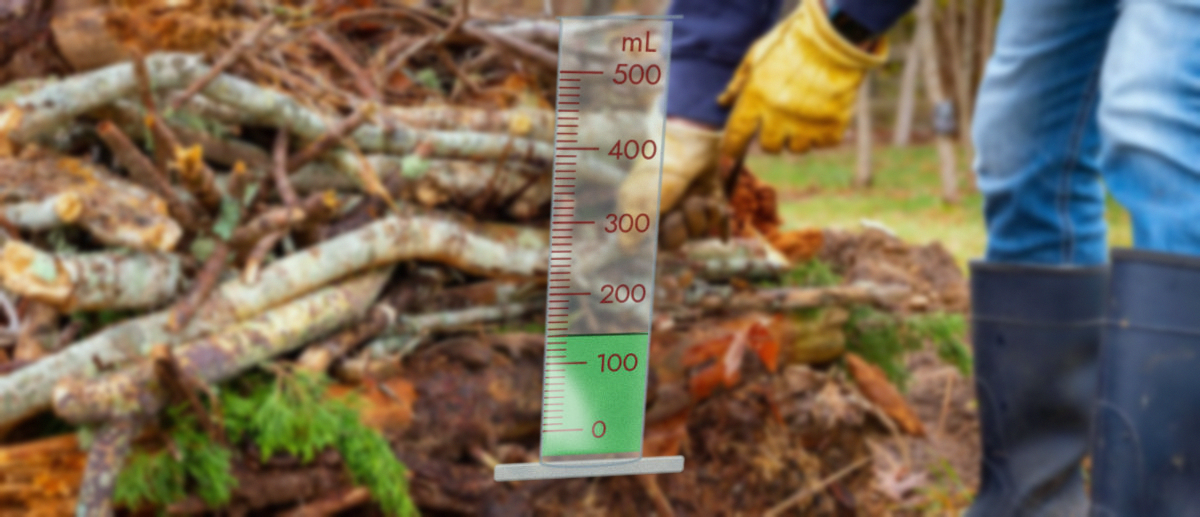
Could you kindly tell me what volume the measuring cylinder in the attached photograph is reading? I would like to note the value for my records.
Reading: 140 mL
